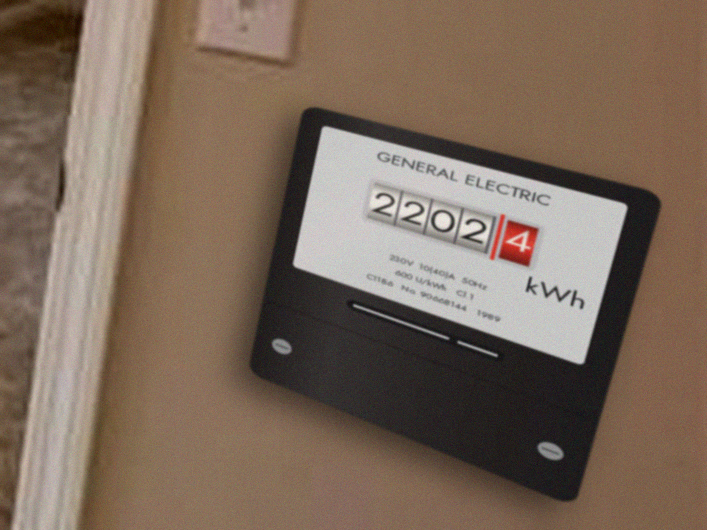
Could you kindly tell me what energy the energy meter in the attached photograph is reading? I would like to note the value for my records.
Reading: 2202.4 kWh
